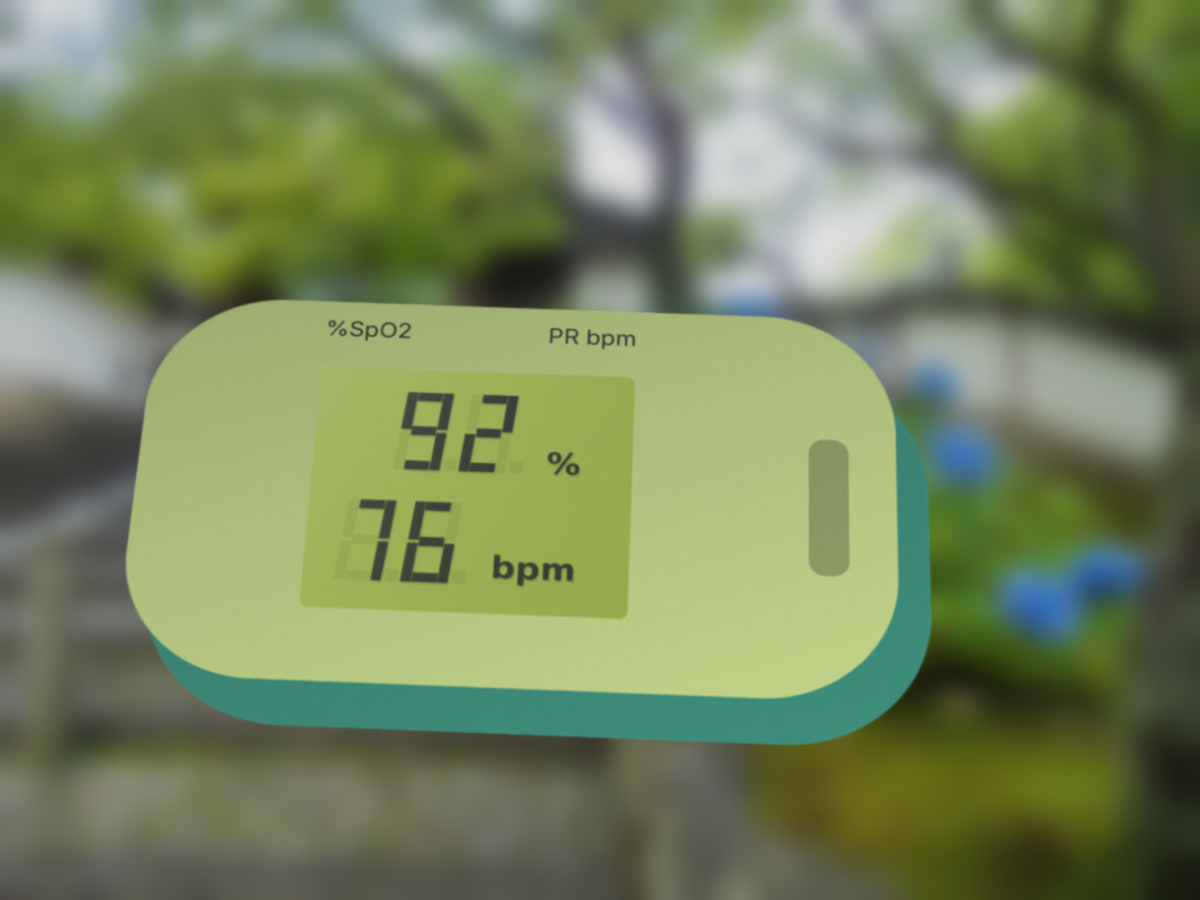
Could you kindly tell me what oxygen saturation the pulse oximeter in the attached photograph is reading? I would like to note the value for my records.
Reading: 92 %
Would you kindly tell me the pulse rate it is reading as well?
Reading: 76 bpm
